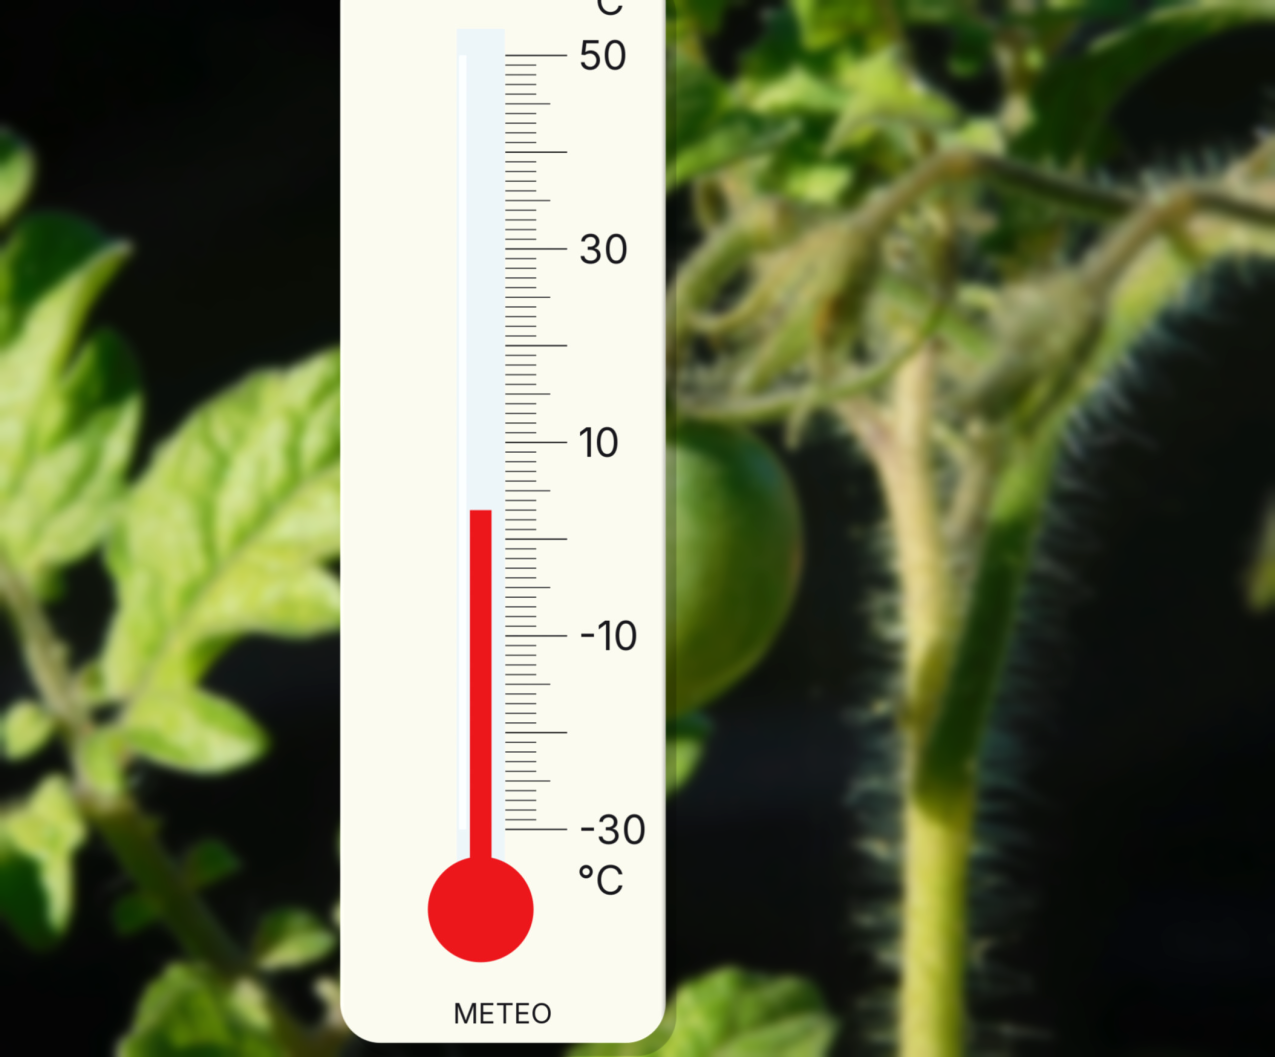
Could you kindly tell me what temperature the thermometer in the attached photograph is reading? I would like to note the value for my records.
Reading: 3 °C
